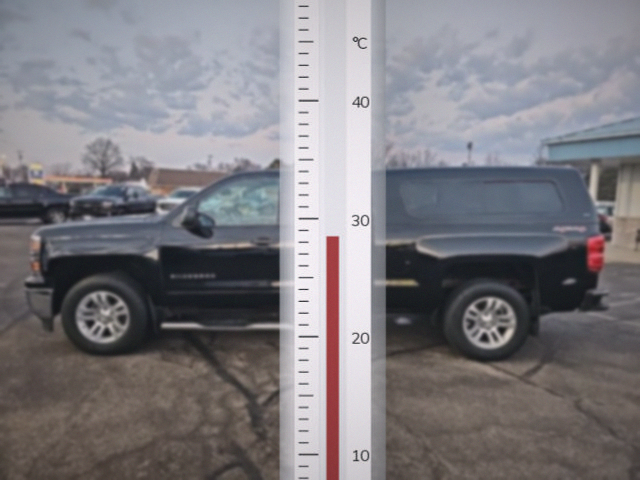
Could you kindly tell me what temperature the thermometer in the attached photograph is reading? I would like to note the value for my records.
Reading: 28.5 °C
